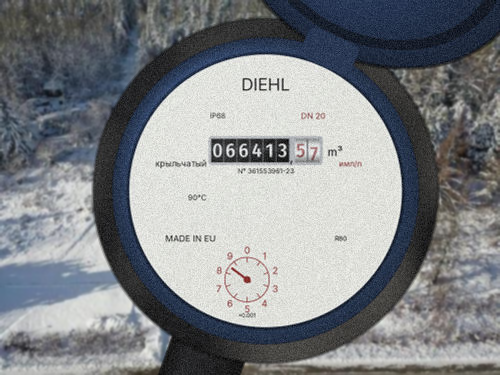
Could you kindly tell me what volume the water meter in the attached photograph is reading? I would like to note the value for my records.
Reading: 66413.568 m³
